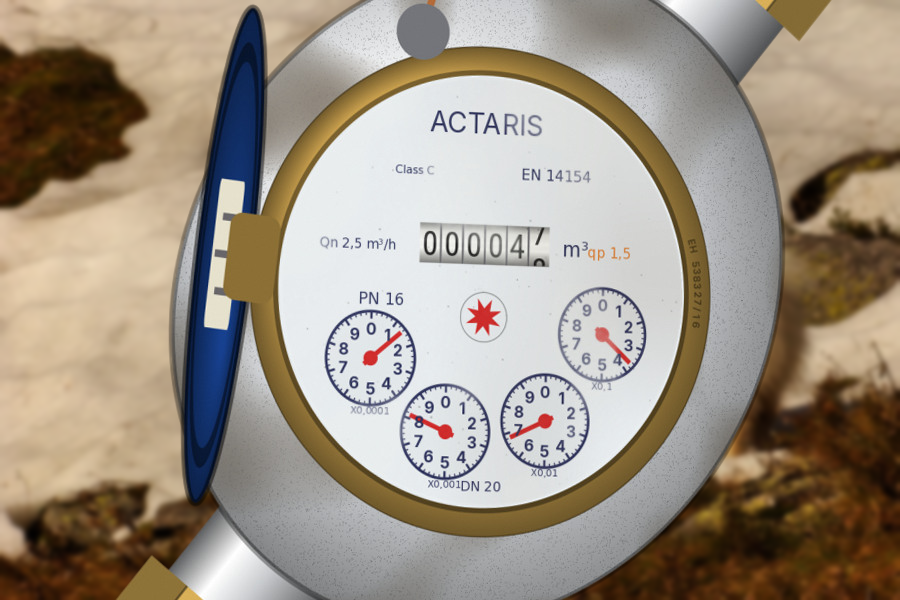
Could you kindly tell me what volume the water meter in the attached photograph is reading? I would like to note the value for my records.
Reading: 47.3681 m³
